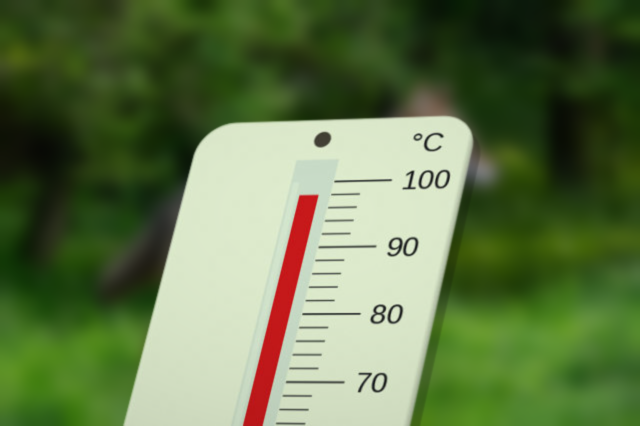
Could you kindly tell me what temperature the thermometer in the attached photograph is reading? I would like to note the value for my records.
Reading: 98 °C
